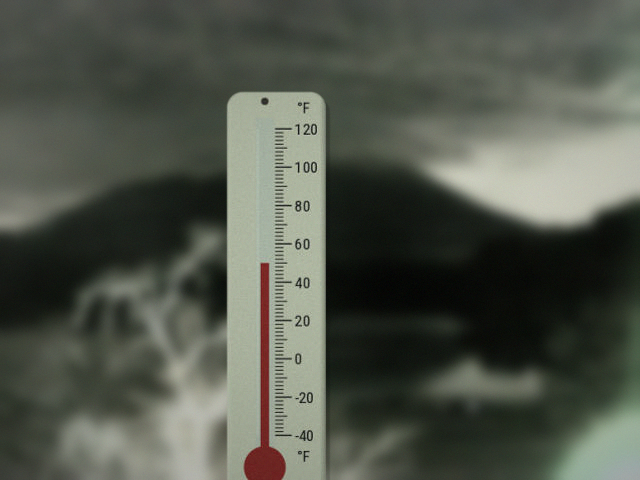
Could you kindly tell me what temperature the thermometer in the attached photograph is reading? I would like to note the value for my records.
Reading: 50 °F
